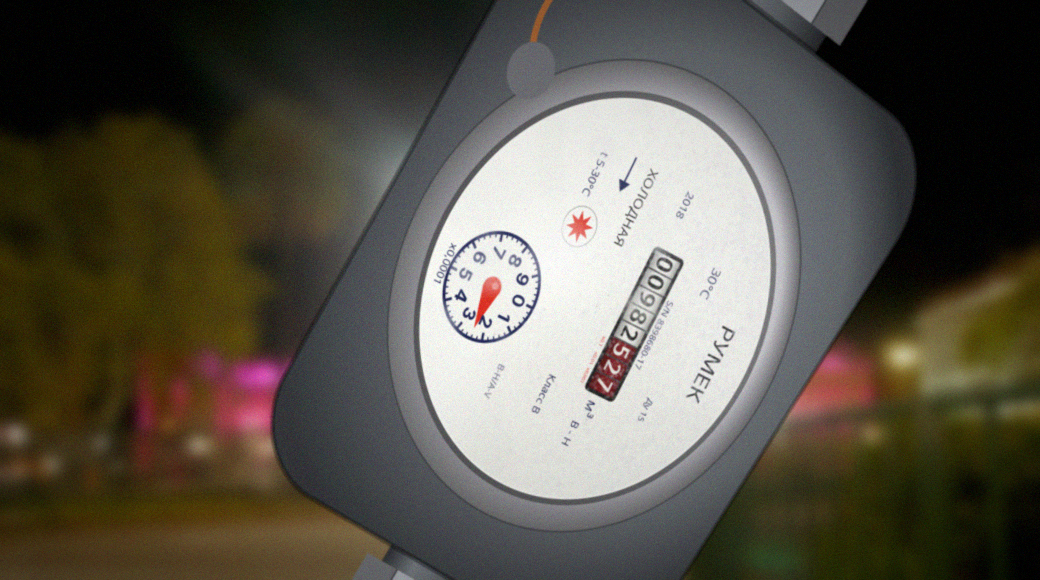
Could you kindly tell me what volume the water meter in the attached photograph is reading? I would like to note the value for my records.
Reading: 982.5272 m³
